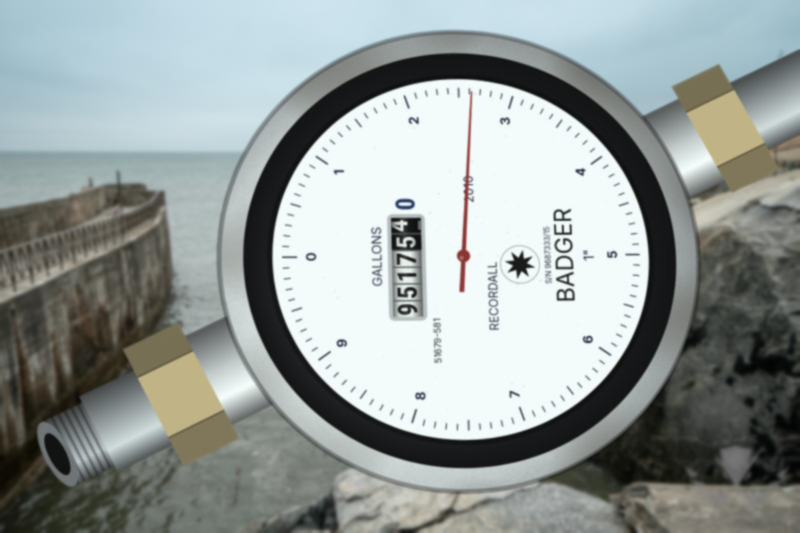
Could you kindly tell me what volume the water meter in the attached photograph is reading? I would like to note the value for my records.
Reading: 9517542.6 gal
